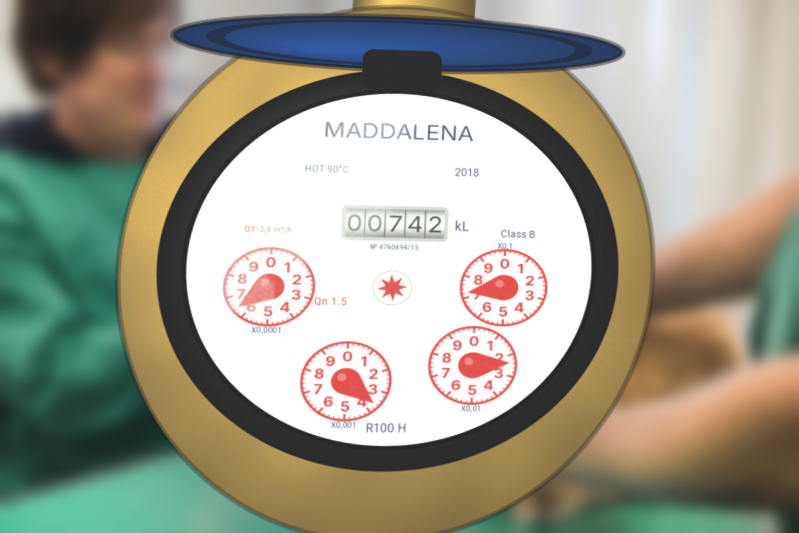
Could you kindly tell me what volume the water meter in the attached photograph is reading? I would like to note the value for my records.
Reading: 742.7236 kL
